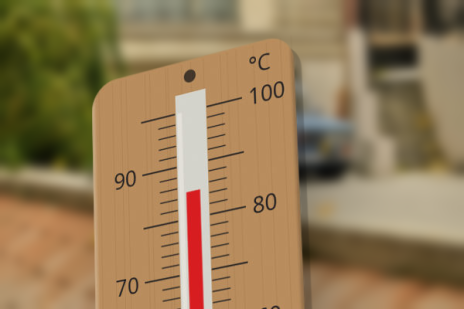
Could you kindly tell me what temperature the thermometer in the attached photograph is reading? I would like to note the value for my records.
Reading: 85 °C
